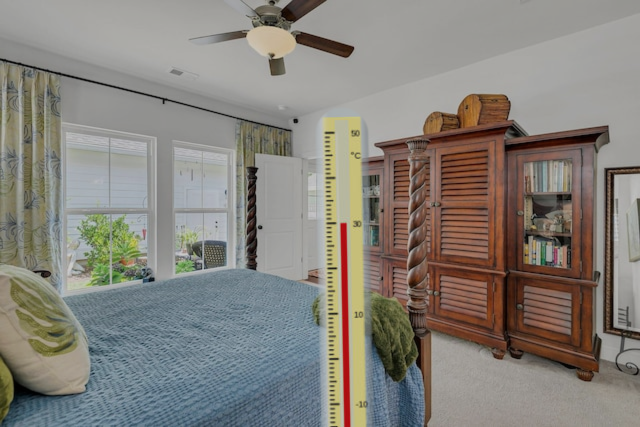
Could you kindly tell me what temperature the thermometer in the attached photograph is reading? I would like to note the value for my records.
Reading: 30 °C
